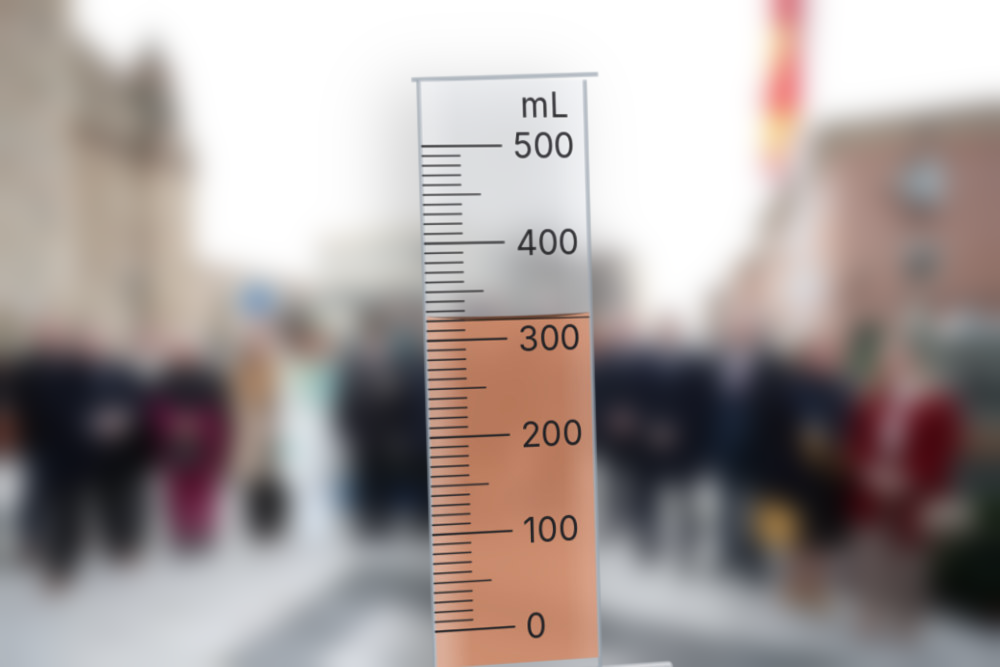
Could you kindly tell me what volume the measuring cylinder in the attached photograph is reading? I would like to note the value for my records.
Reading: 320 mL
